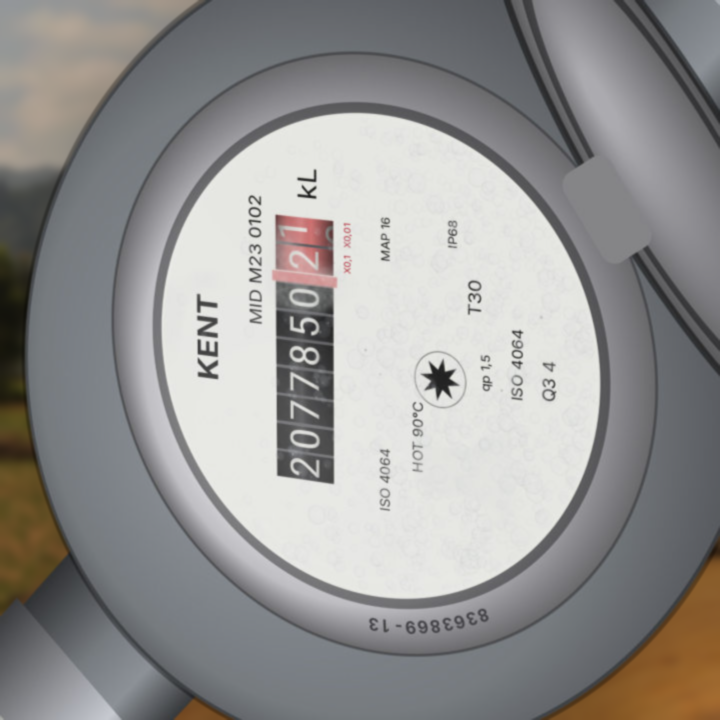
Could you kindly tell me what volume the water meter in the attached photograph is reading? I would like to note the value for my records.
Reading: 2077850.21 kL
